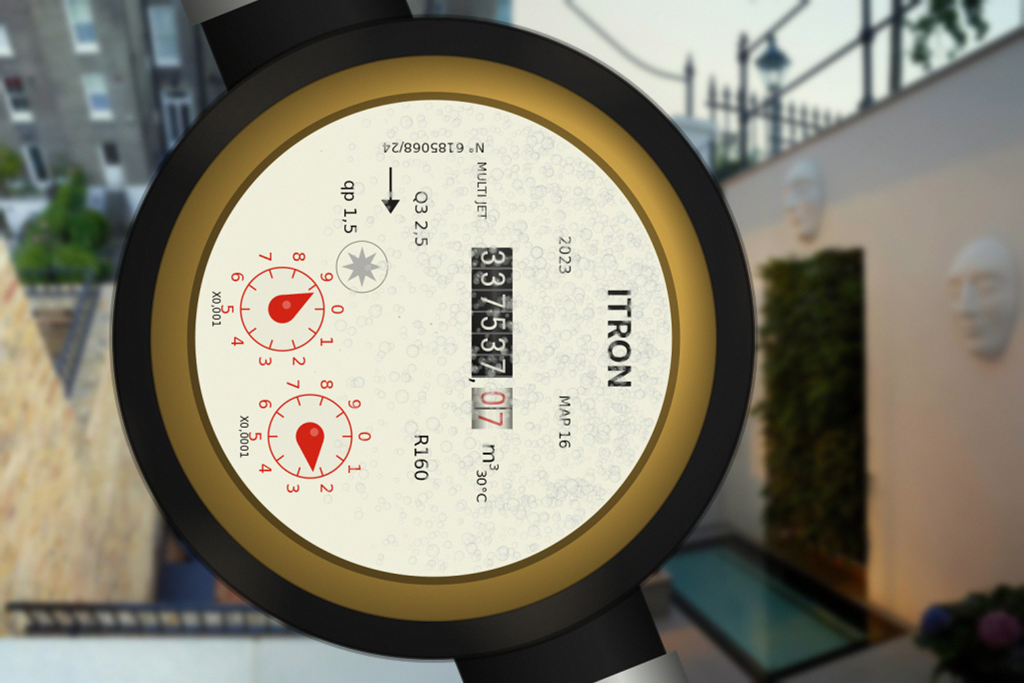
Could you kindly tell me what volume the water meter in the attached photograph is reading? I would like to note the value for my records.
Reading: 337537.0692 m³
